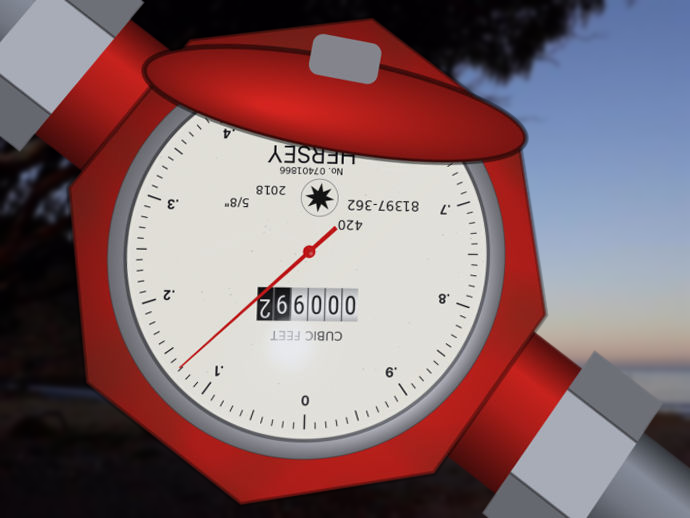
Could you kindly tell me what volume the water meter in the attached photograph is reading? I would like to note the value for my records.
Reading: 992.13 ft³
